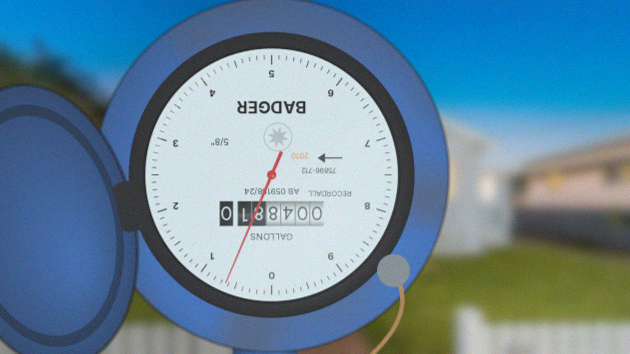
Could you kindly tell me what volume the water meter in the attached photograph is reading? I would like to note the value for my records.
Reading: 48810.6 gal
